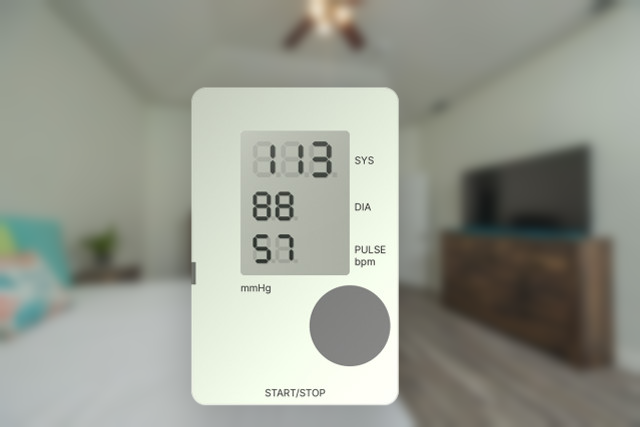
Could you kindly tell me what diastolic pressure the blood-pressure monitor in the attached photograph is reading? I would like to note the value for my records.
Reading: 88 mmHg
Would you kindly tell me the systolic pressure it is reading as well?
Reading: 113 mmHg
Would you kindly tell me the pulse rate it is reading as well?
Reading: 57 bpm
